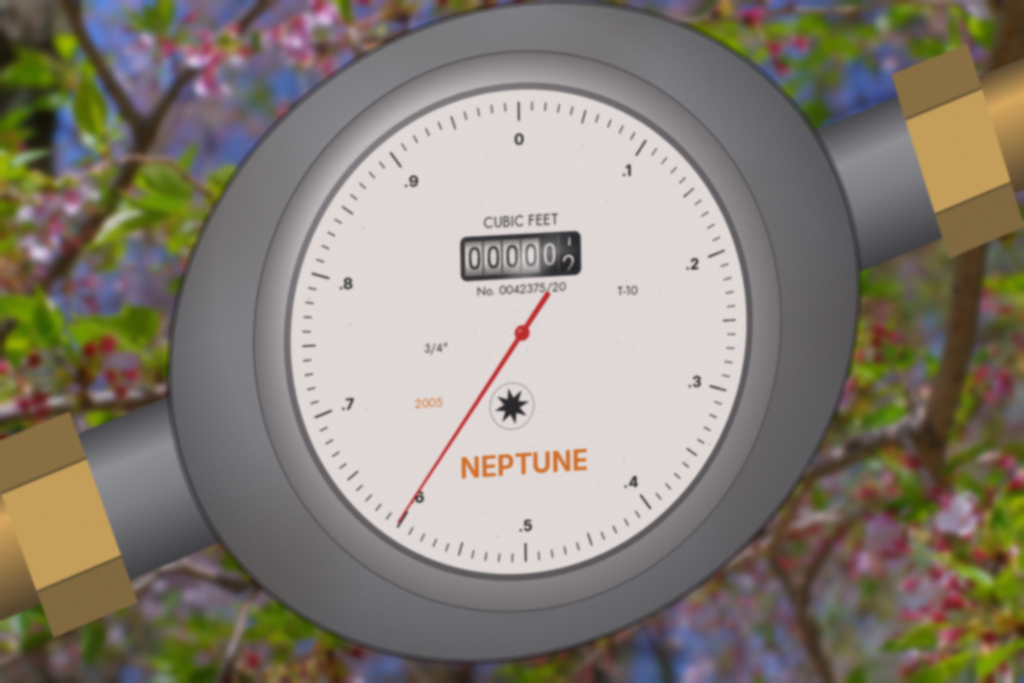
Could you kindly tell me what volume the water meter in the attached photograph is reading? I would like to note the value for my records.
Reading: 1.60 ft³
